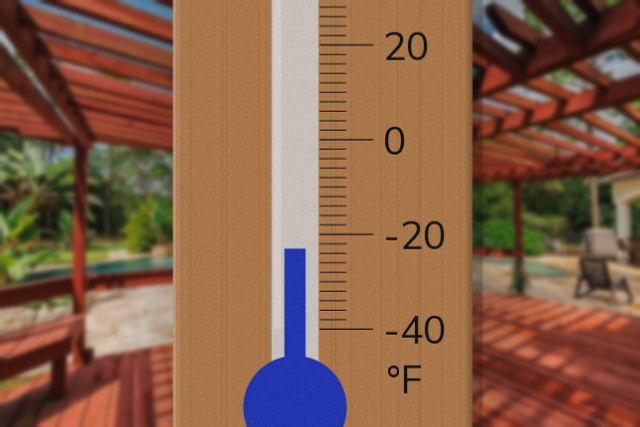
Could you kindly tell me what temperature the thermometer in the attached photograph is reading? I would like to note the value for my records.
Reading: -23 °F
